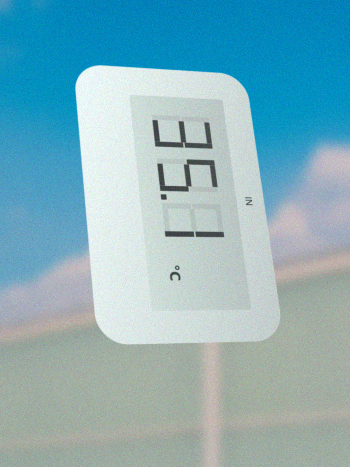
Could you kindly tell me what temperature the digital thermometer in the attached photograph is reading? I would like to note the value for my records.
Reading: 35.1 °C
